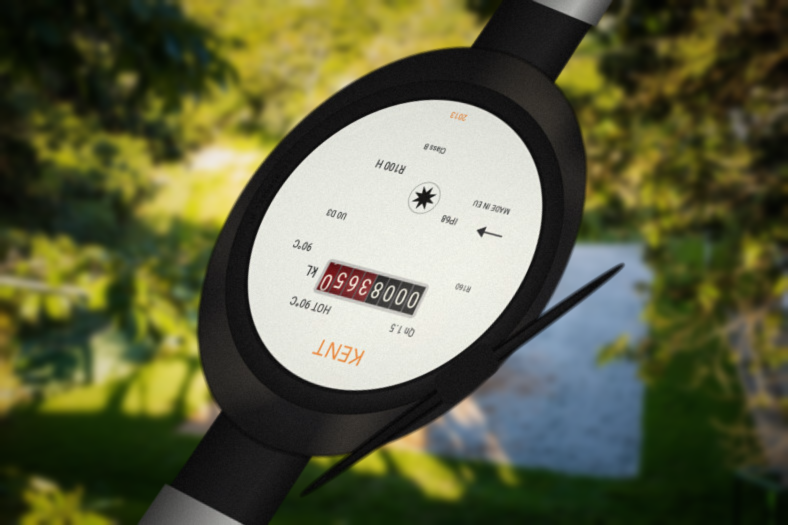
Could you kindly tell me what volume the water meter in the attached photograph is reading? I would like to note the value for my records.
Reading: 8.3650 kL
